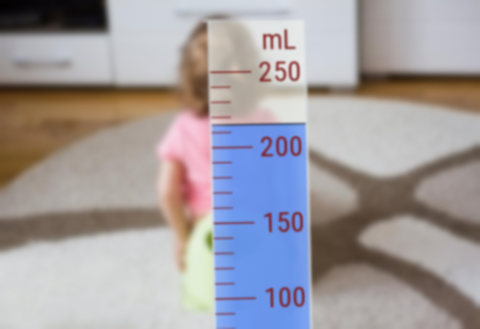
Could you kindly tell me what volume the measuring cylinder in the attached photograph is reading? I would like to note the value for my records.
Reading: 215 mL
